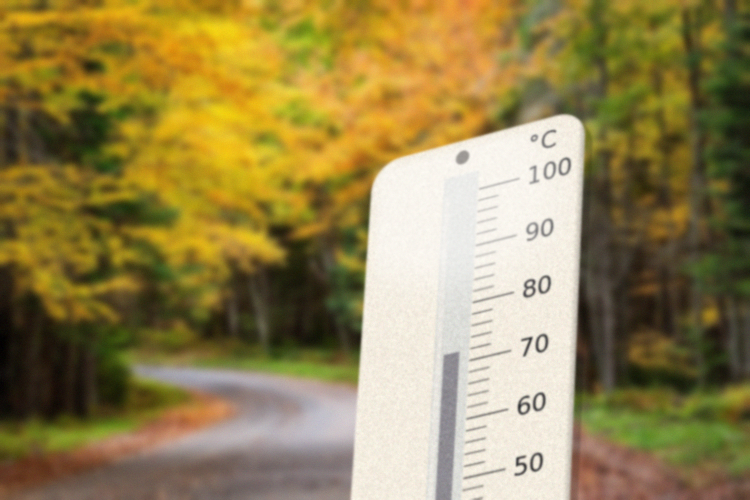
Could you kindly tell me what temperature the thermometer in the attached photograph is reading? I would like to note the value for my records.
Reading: 72 °C
